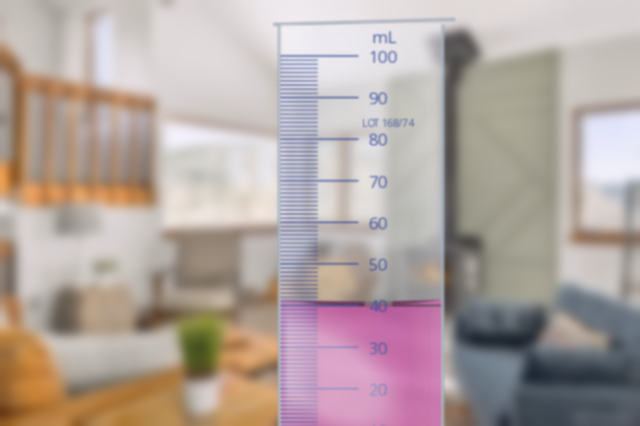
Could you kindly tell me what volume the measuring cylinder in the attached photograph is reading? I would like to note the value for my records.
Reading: 40 mL
